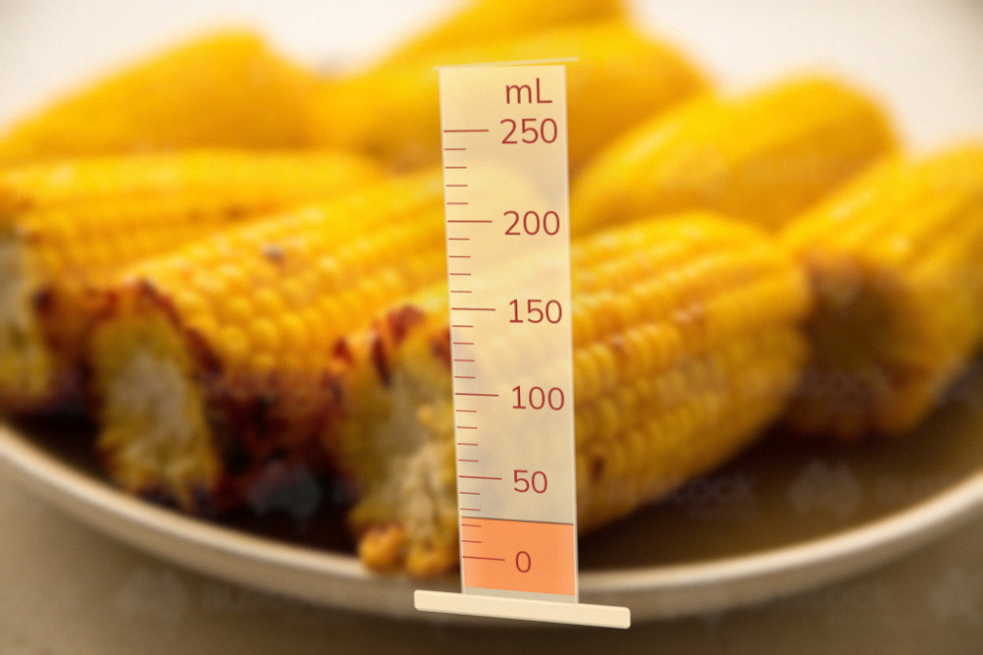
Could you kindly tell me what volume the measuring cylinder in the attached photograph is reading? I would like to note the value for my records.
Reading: 25 mL
